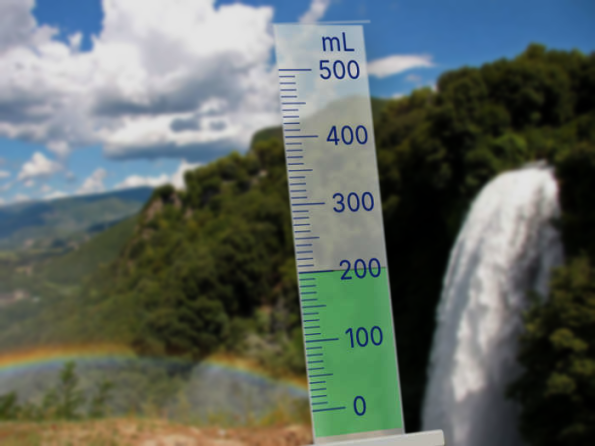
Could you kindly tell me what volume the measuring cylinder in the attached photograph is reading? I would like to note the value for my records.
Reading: 200 mL
